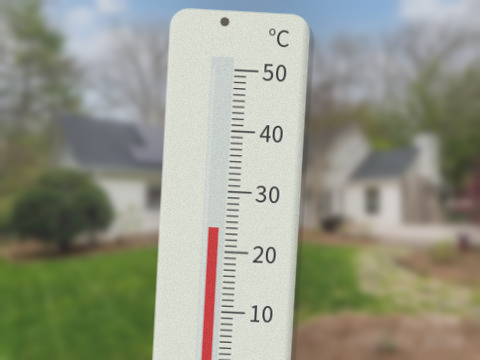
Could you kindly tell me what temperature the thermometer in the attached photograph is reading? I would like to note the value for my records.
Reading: 24 °C
